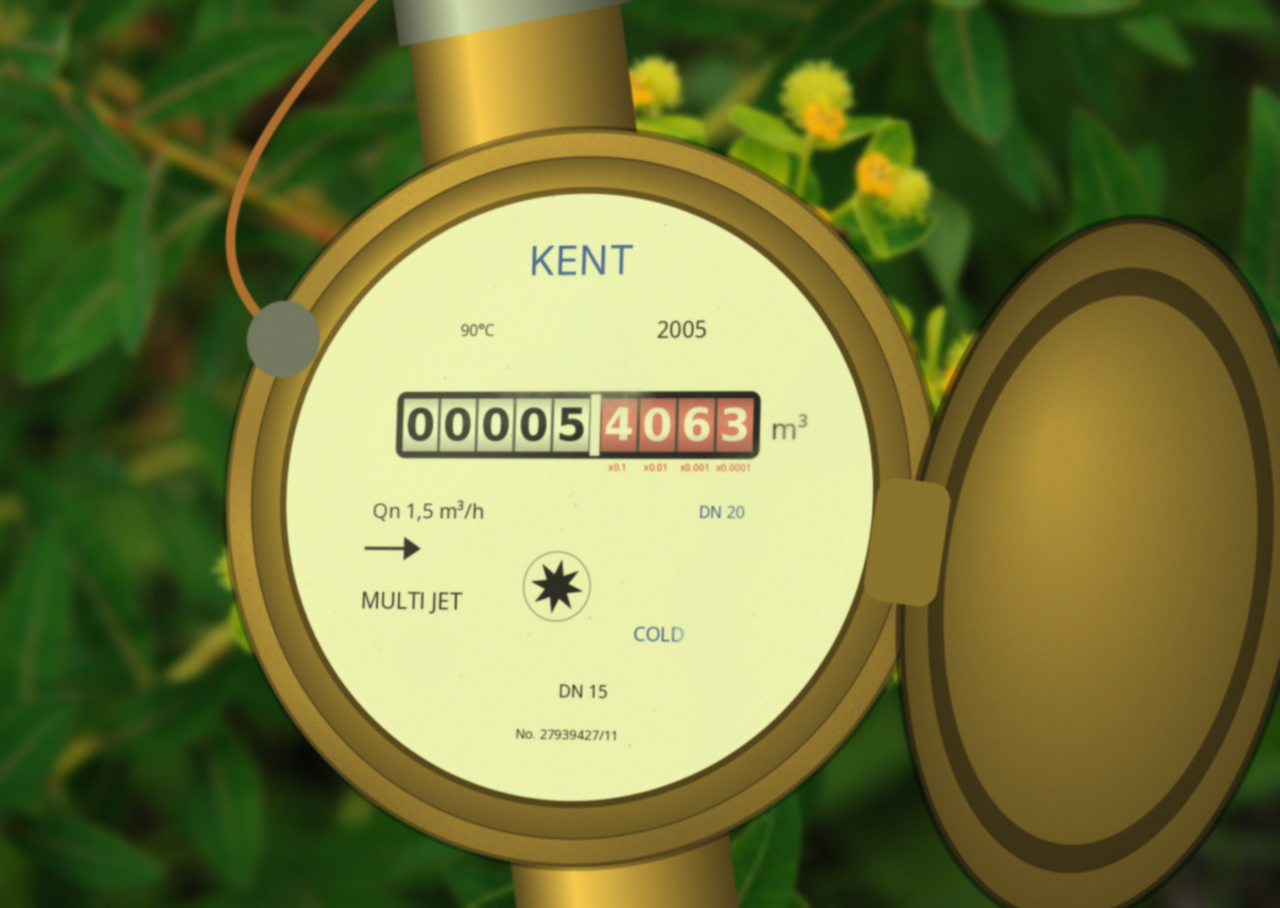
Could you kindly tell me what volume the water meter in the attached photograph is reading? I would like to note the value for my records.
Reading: 5.4063 m³
